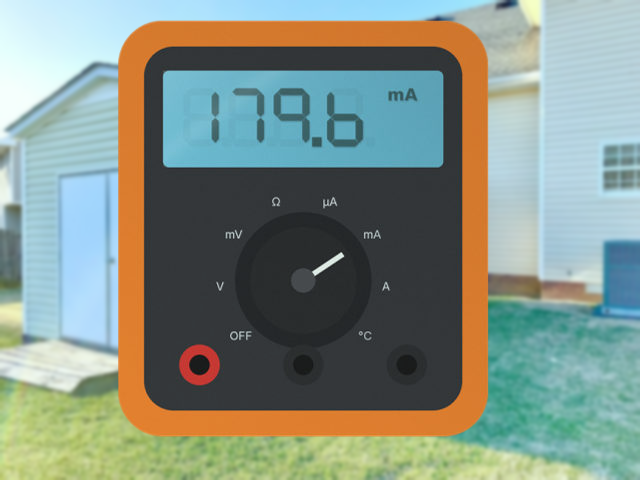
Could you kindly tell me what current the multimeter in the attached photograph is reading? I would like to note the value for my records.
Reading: 179.6 mA
